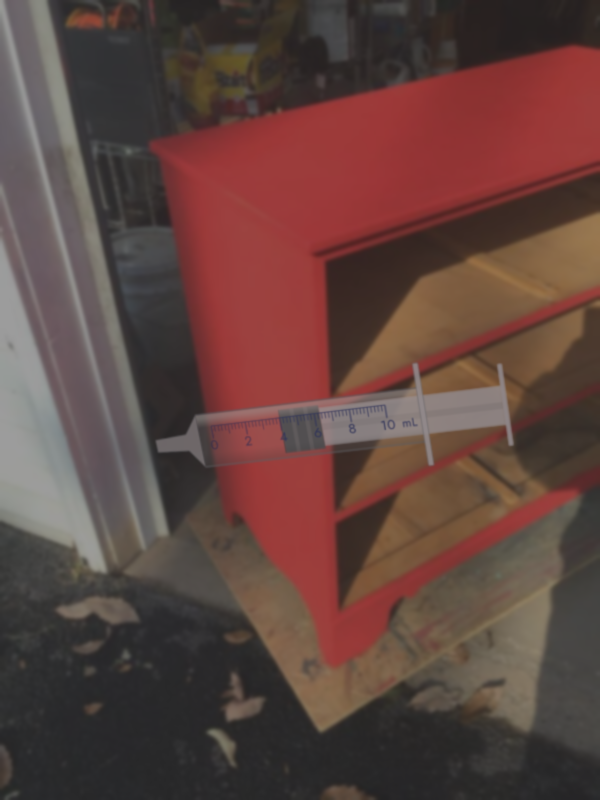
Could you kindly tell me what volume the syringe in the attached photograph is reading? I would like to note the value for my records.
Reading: 4 mL
